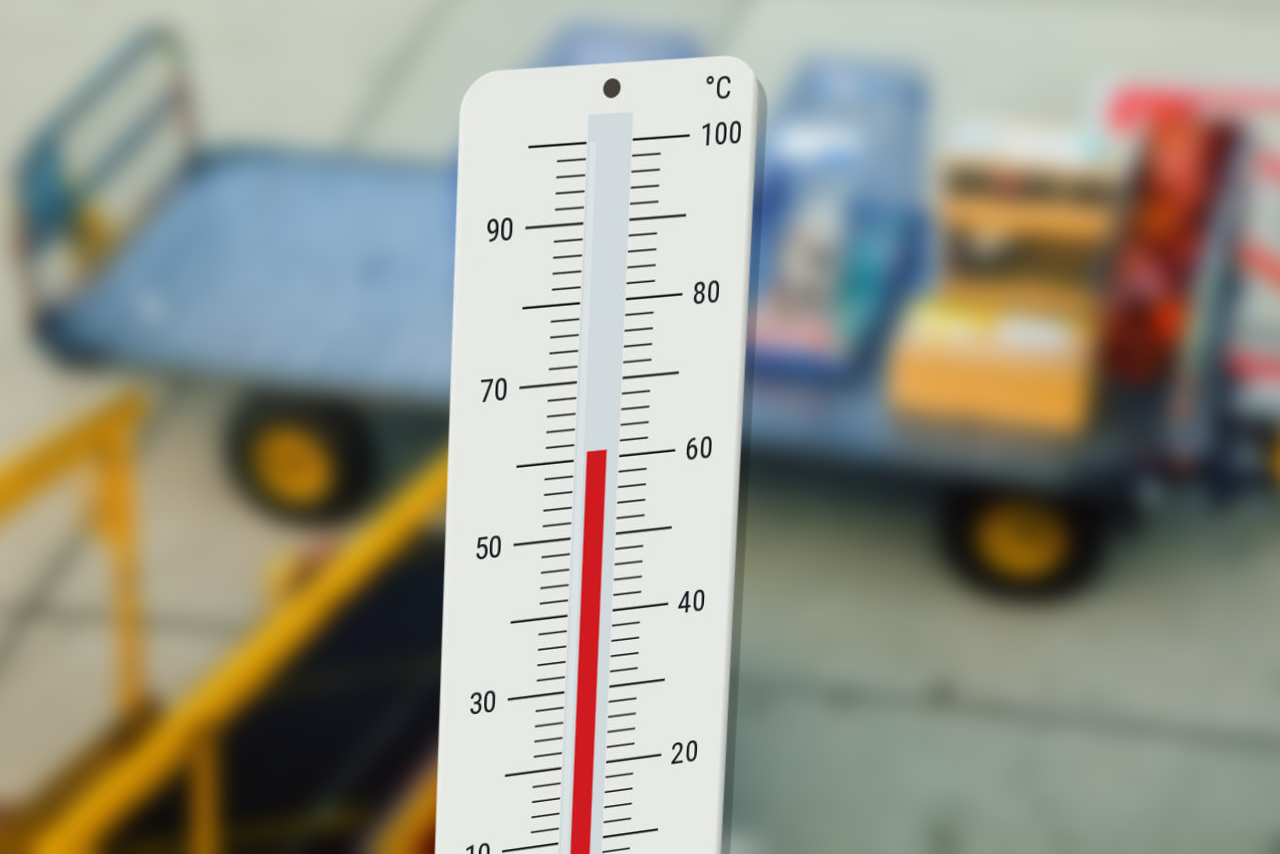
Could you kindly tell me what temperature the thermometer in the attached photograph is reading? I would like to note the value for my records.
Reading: 61 °C
